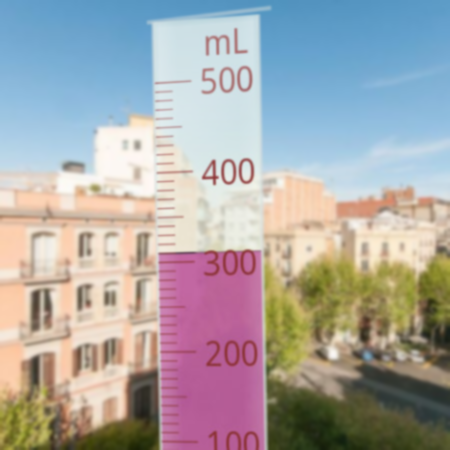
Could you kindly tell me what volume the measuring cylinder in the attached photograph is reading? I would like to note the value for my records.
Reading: 310 mL
